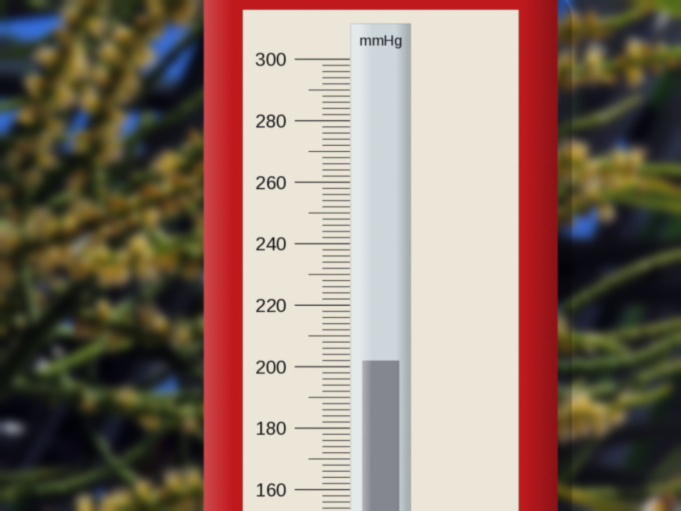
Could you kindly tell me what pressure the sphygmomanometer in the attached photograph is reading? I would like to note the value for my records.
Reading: 202 mmHg
